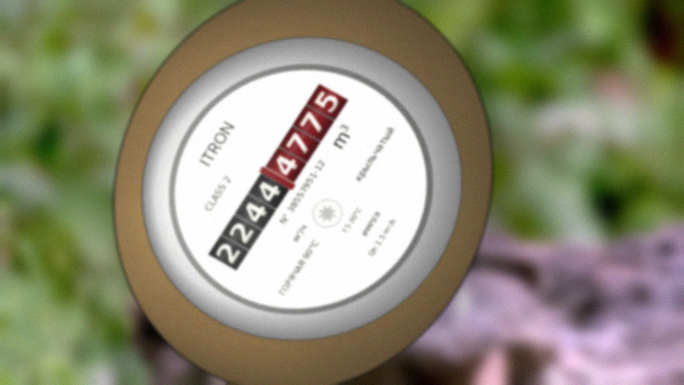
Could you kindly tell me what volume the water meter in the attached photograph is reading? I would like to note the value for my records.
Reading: 2244.4775 m³
